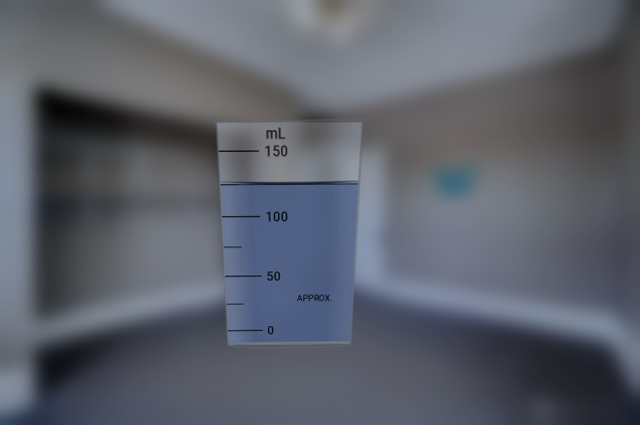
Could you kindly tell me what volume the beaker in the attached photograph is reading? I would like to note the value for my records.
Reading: 125 mL
